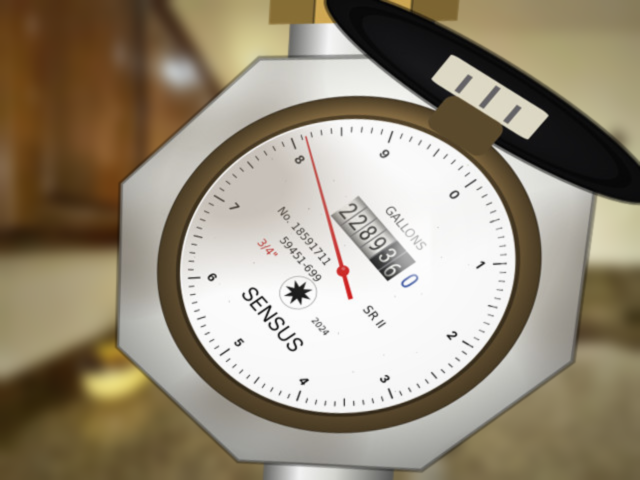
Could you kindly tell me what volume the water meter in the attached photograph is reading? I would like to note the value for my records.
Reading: 2289358.1 gal
